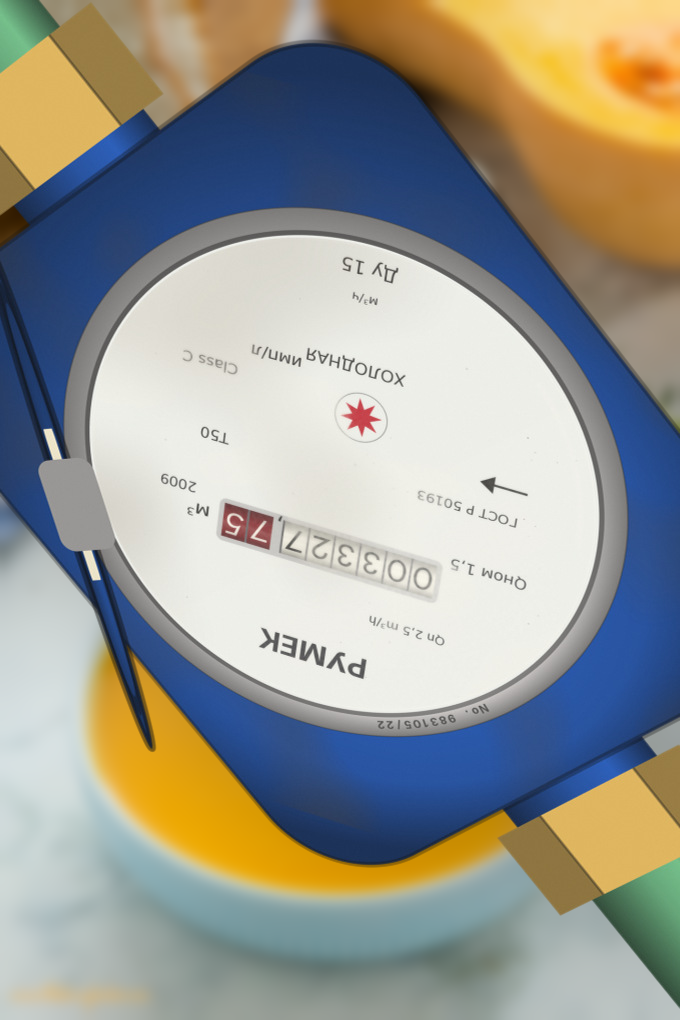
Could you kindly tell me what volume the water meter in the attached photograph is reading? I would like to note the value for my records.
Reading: 3327.75 m³
